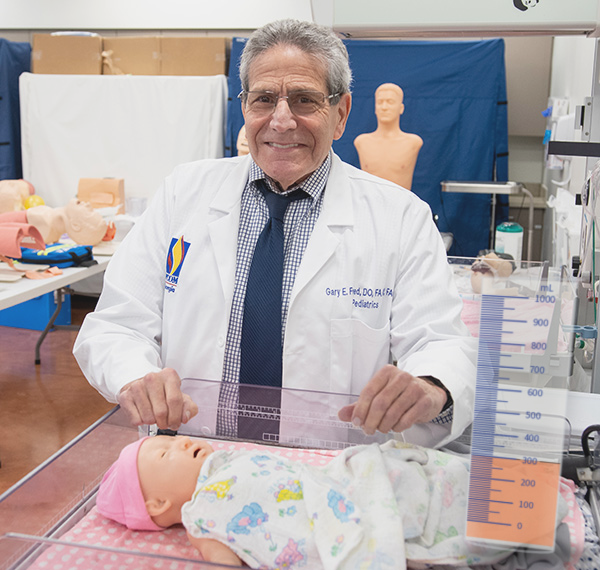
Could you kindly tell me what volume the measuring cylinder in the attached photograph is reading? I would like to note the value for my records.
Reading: 300 mL
